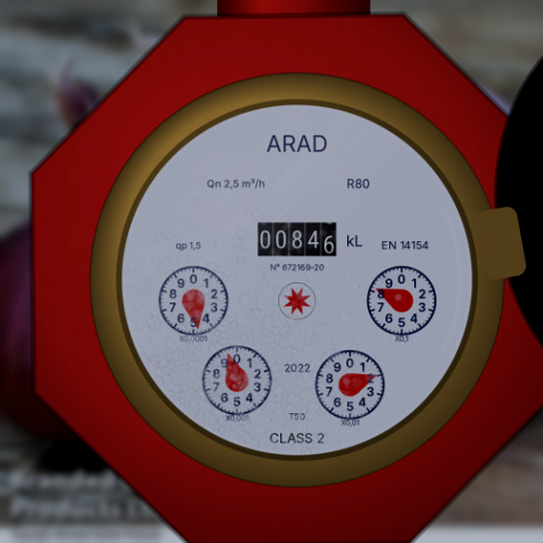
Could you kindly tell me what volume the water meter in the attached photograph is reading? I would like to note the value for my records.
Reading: 845.8194 kL
